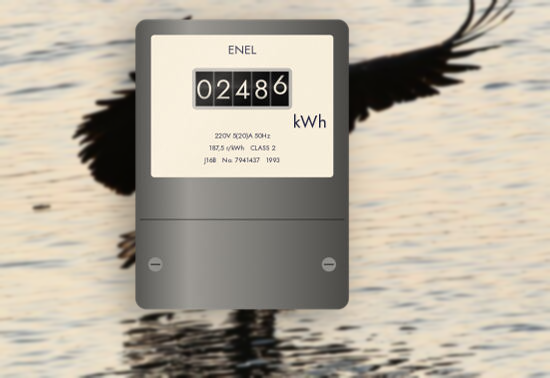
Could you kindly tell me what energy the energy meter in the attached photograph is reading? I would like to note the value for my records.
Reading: 2486 kWh
